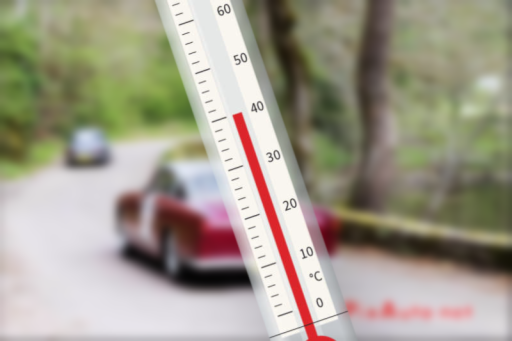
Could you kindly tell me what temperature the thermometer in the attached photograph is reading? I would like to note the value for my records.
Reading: 40 °C
